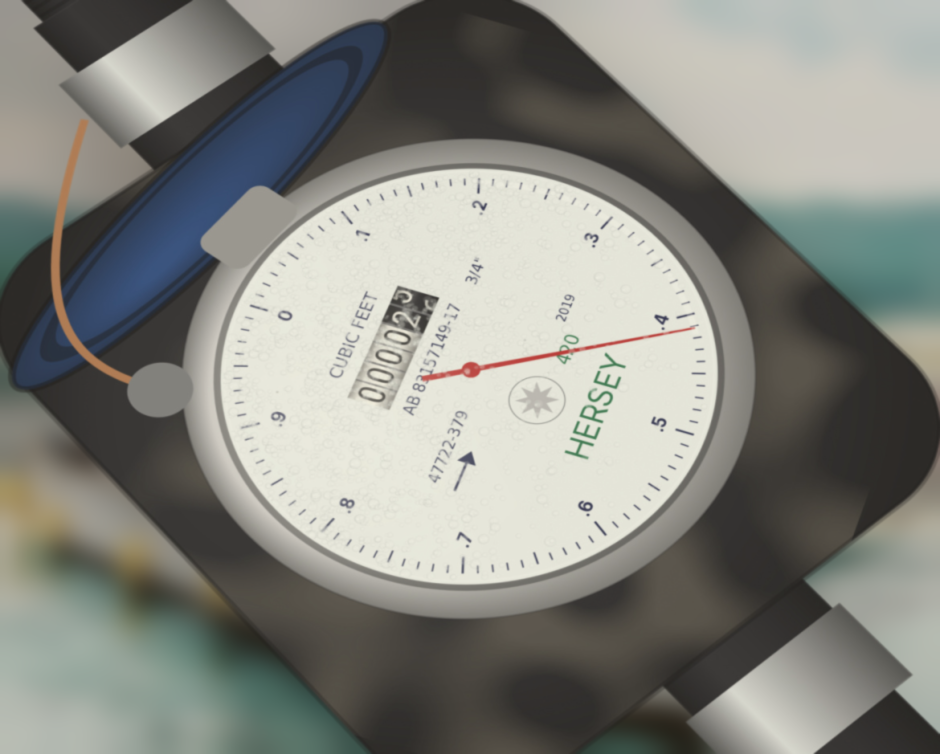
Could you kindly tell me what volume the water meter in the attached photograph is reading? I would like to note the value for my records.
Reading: 25.41 ft³
